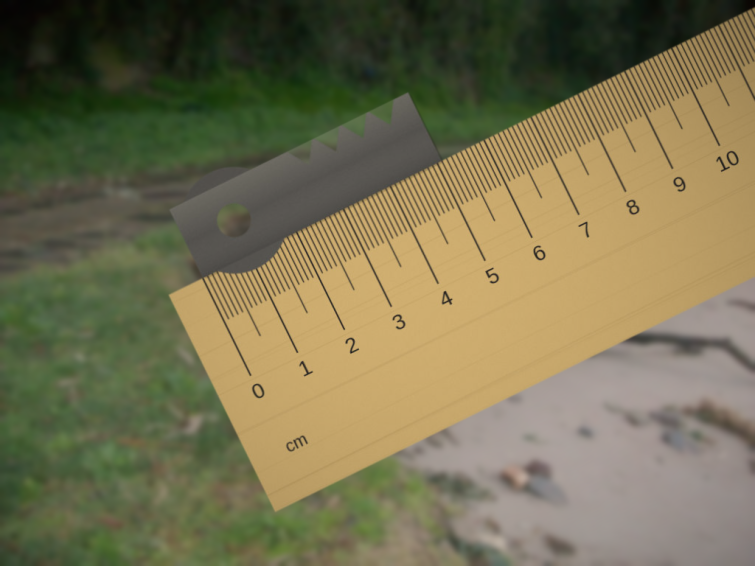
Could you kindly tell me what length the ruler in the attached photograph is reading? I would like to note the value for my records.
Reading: 5.1 cm
